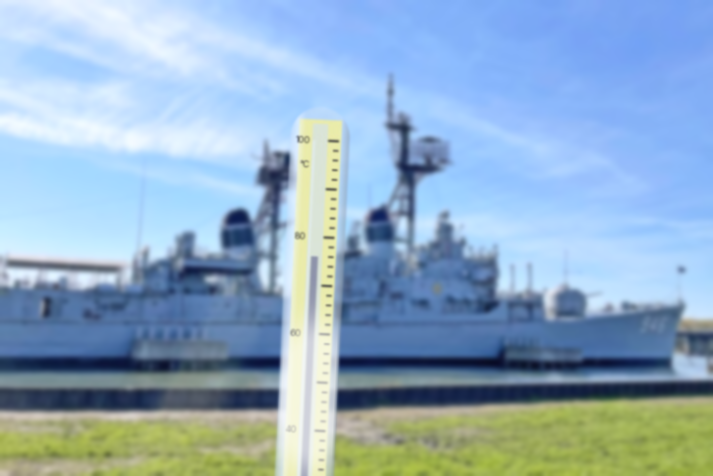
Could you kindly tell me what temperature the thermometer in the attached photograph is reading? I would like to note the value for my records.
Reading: 76 °C
